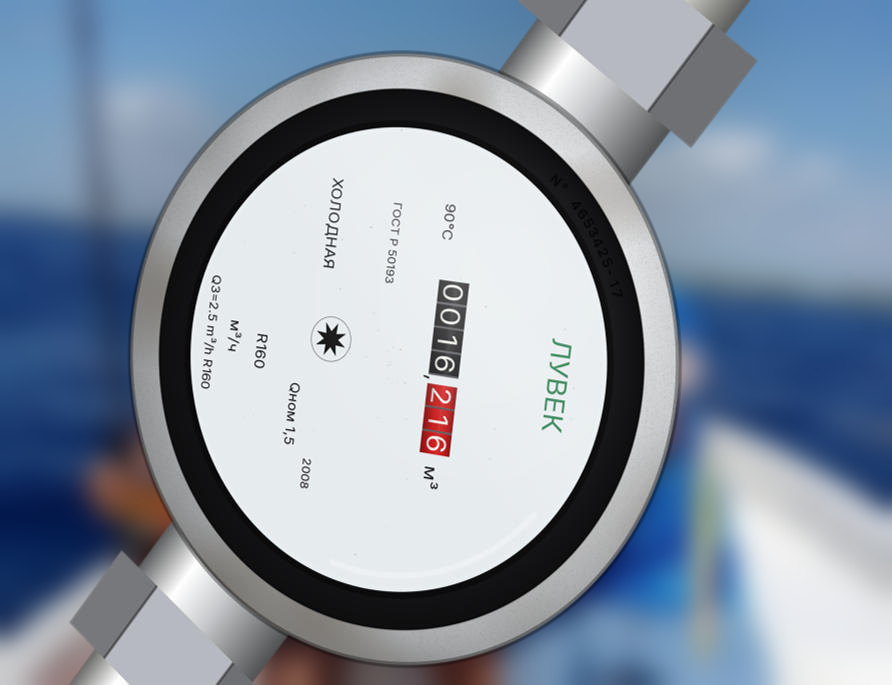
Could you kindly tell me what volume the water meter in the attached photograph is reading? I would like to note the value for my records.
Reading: 16.216 m³
